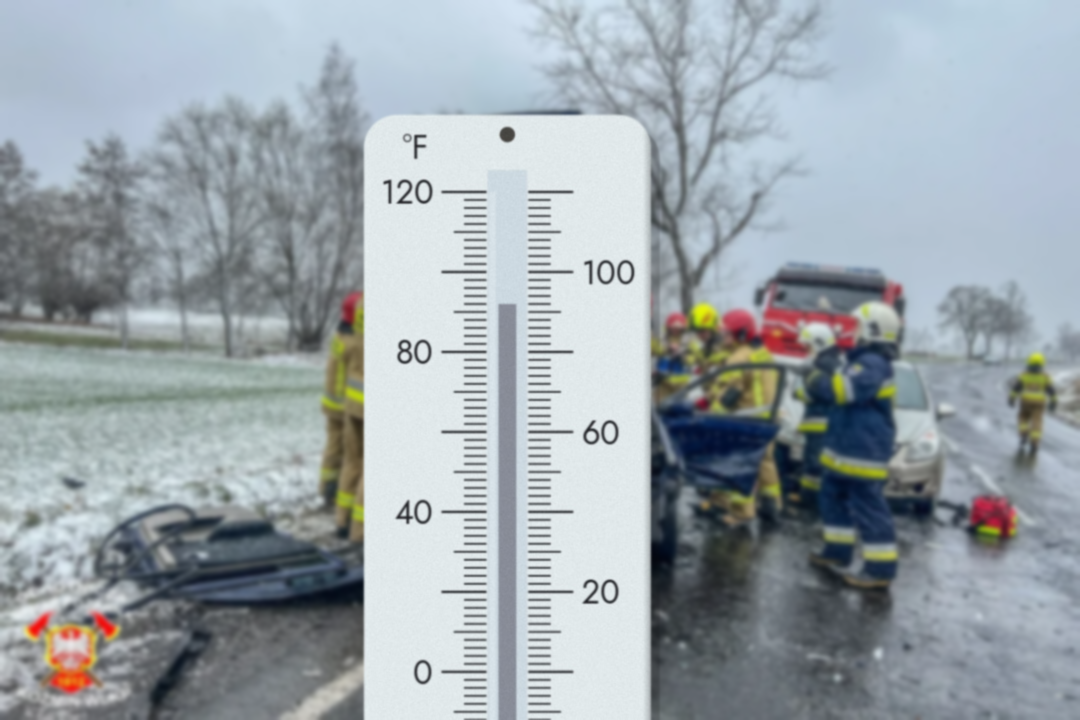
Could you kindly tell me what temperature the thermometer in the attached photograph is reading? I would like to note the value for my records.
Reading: 92 °F
